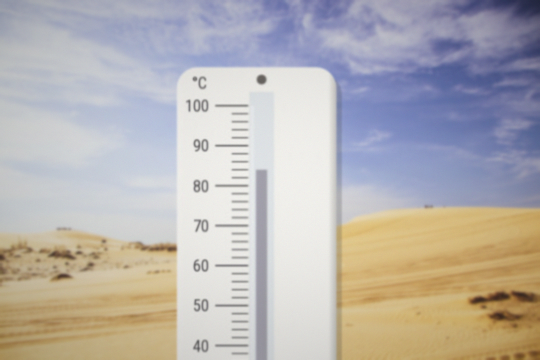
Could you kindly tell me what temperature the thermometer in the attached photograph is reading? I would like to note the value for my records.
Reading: 84 °C
